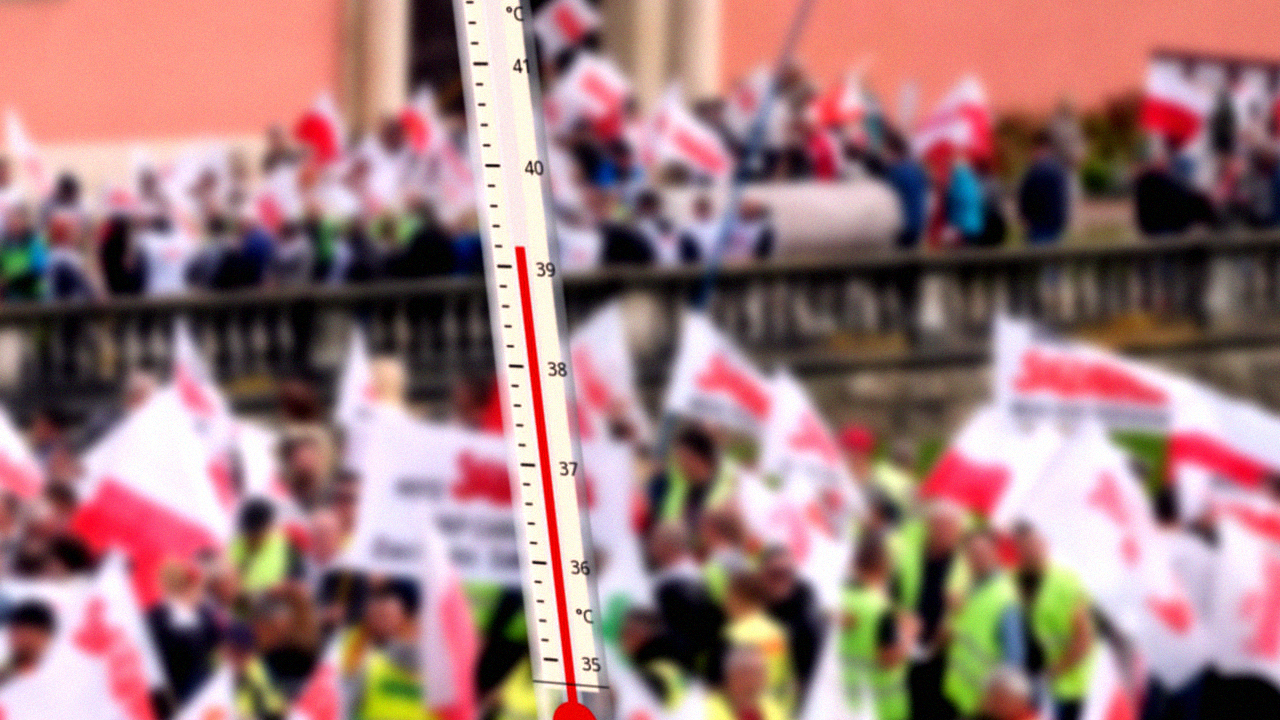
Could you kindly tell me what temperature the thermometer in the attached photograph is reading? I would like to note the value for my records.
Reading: 39.2 °C
